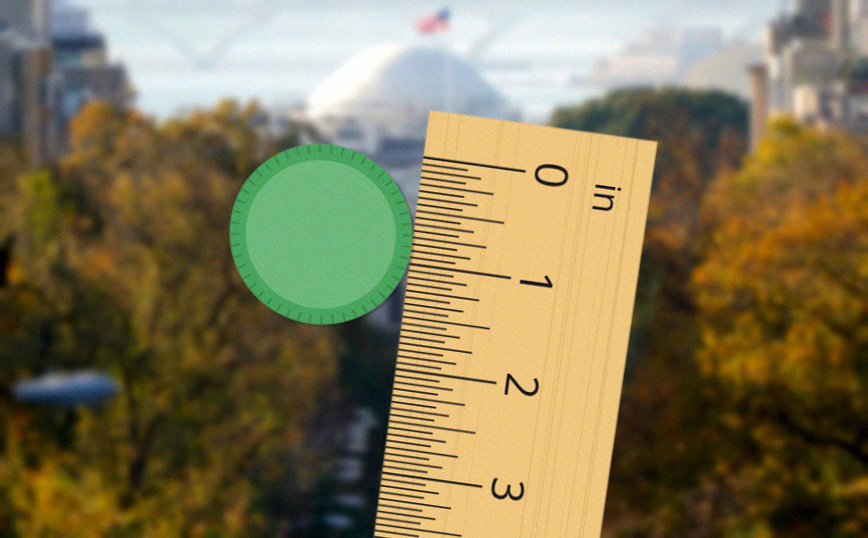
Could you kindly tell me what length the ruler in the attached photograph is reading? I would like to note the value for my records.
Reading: 1.6875 in
